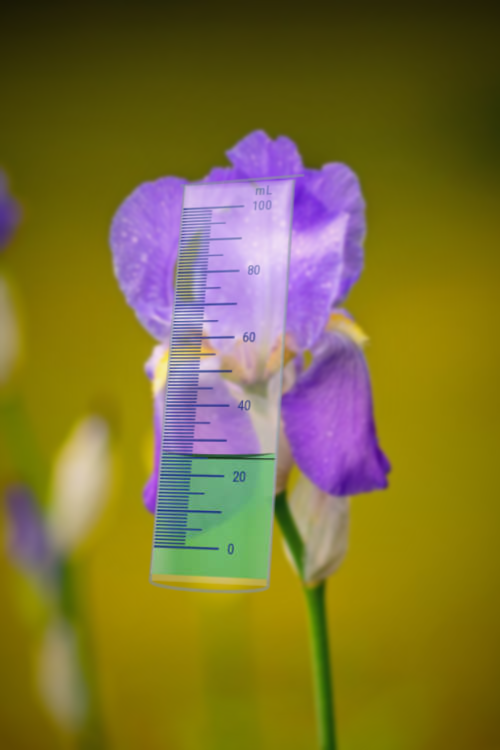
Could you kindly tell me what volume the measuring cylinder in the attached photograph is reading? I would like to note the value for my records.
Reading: 25 mL
